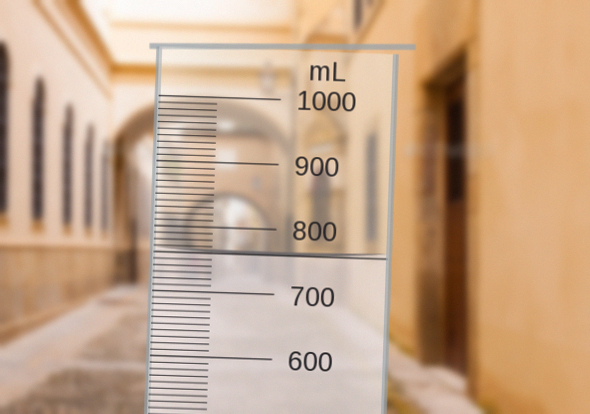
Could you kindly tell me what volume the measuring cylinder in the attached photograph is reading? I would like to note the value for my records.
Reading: 760 mL
